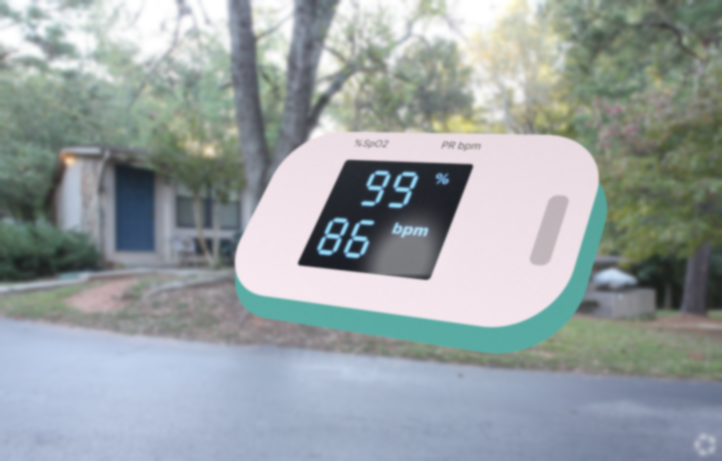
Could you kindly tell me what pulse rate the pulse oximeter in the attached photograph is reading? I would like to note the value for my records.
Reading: 86 bpm
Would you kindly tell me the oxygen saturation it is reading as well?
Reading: 99 %
